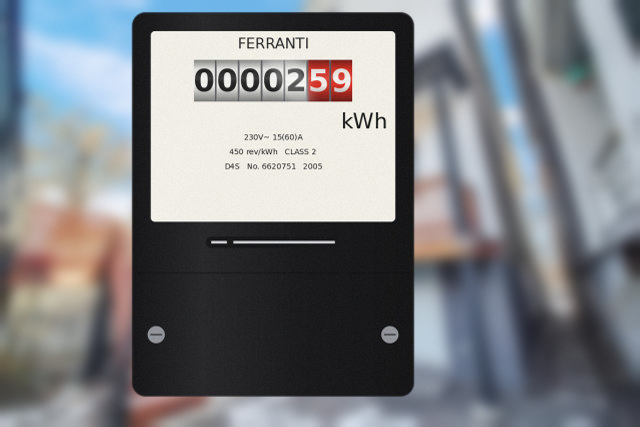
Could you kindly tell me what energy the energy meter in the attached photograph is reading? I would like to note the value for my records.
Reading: 2.59 kWh
